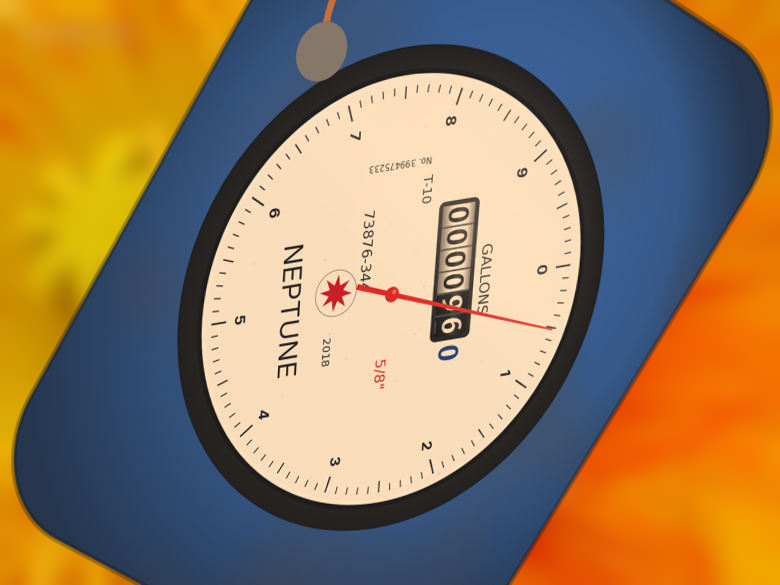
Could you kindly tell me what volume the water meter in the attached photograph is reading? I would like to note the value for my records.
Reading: 960.5 gal
